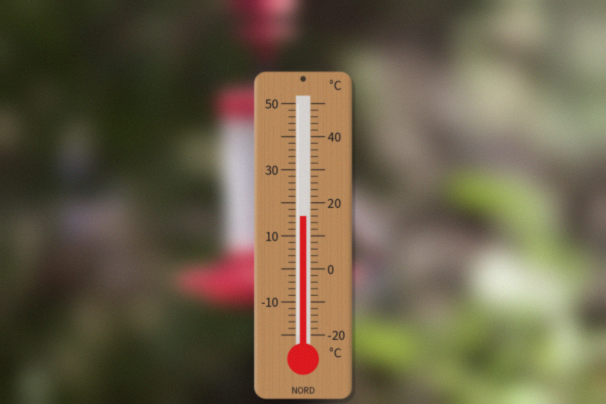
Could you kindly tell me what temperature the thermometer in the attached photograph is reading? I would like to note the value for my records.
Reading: 16 °C
